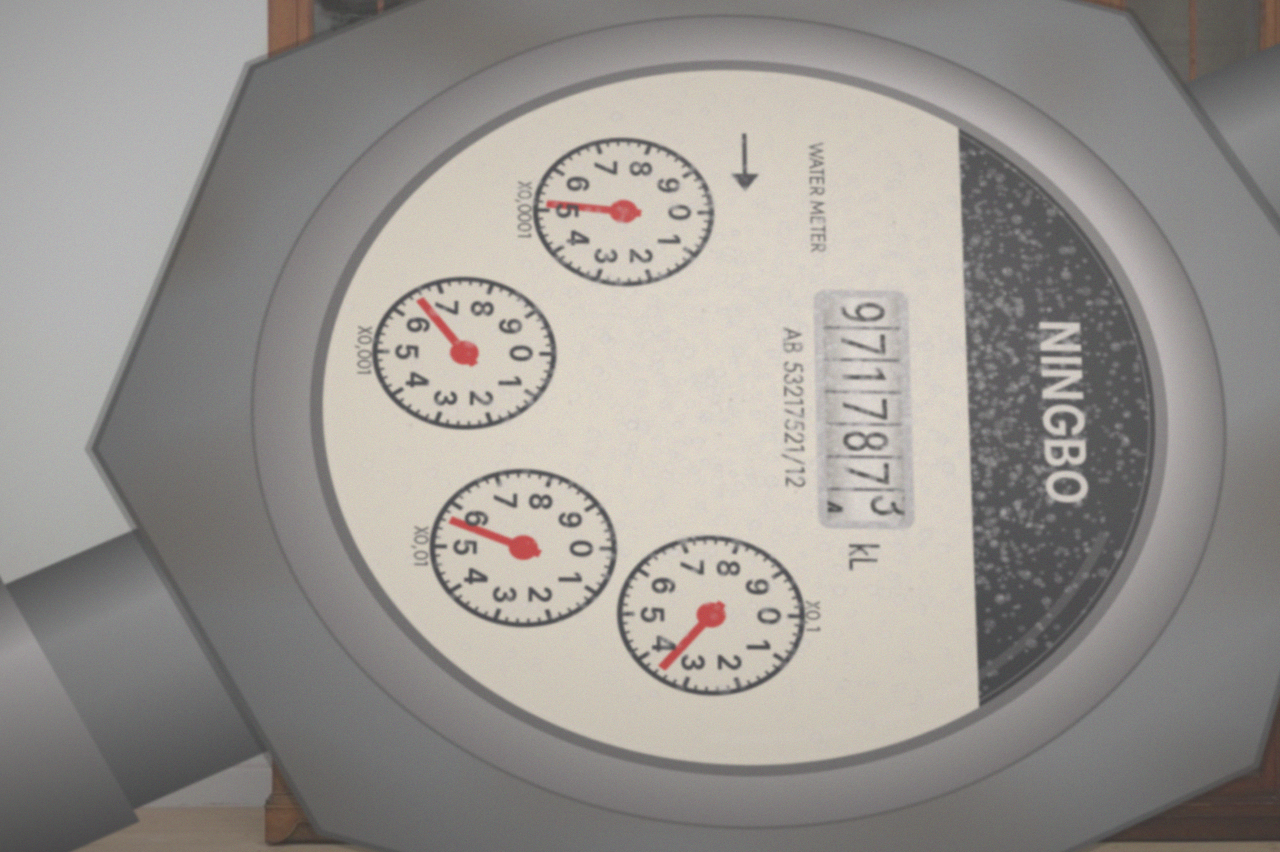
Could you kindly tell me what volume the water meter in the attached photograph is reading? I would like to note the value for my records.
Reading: 9717873.3565 kL
